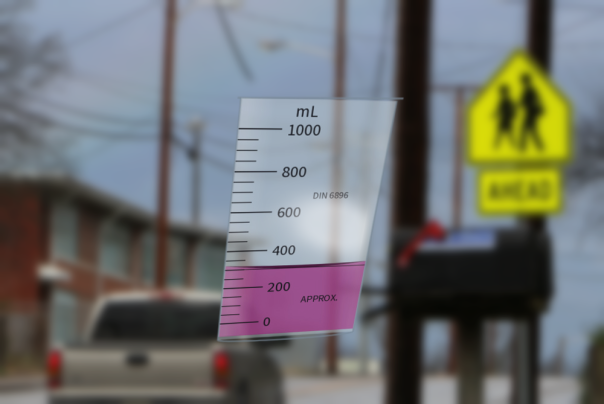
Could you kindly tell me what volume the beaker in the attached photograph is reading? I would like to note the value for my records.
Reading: 300 mL
